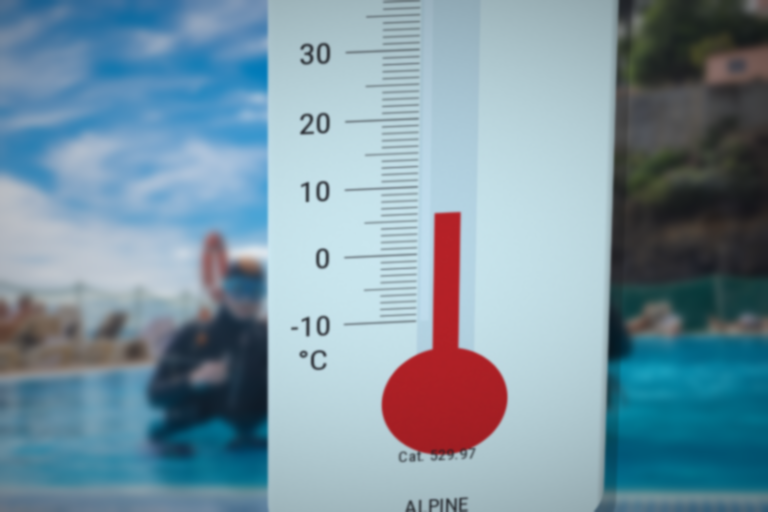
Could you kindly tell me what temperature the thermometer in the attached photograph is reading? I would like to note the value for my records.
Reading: 6 °C
